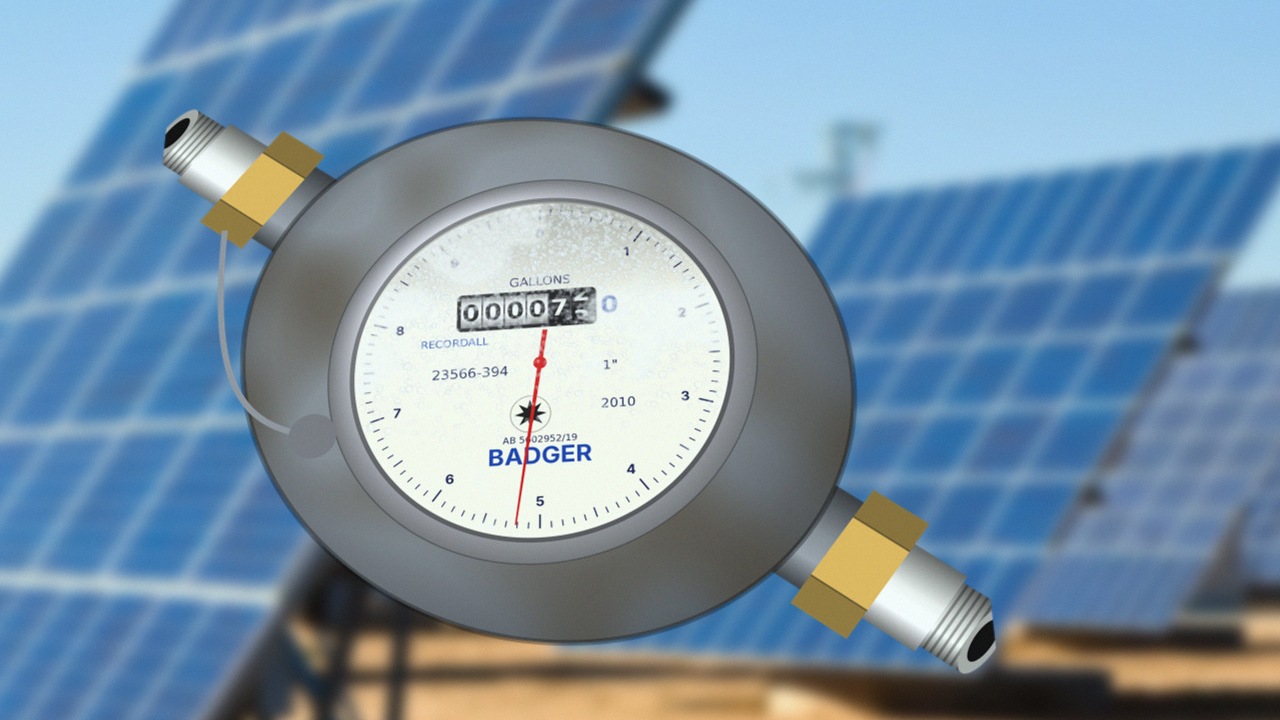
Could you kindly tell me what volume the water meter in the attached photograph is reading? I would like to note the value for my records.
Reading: 725.2 gal
